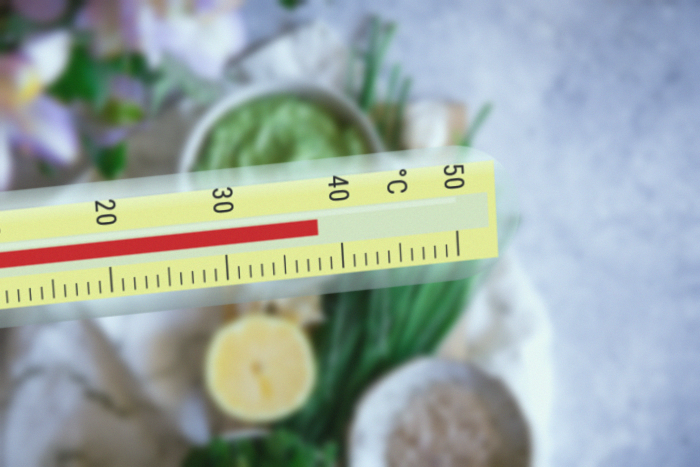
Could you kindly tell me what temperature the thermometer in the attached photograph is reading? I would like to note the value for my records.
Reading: 38 °C
